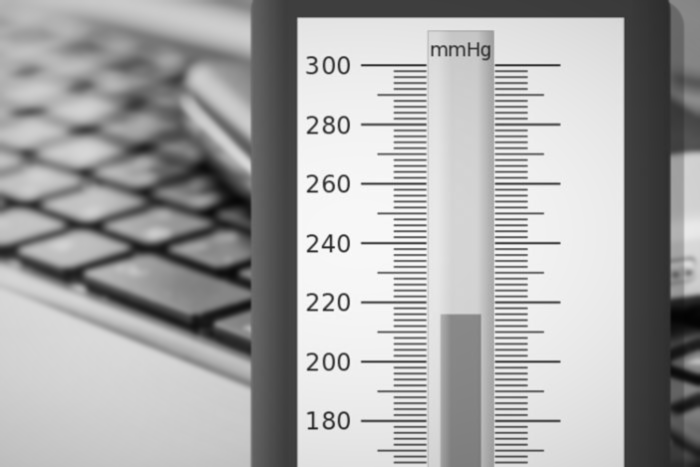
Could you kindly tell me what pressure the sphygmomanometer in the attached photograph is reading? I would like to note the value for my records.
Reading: 216 mmHg
